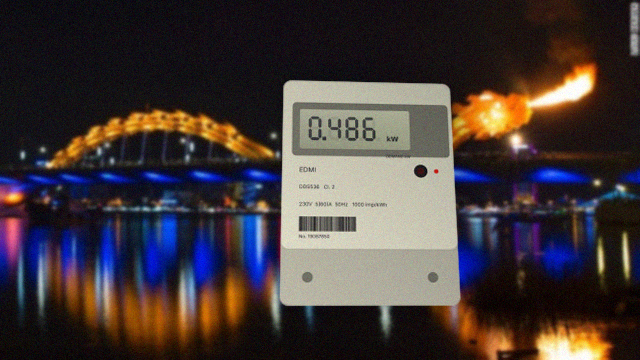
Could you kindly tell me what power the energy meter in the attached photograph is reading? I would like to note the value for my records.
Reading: 0.486 kW
